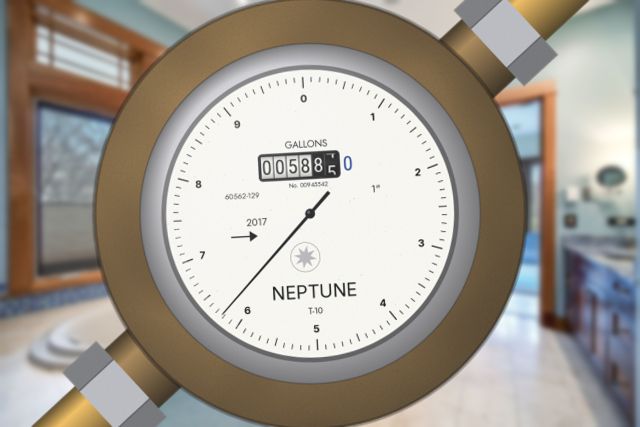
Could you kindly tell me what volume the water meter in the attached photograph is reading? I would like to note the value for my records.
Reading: 58846.2 gal
